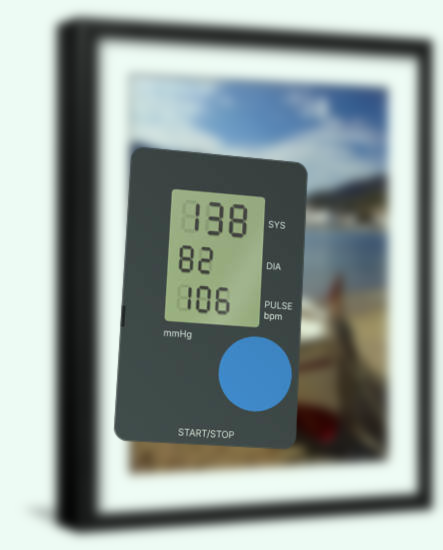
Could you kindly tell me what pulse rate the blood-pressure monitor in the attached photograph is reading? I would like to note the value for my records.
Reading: 106 bpm
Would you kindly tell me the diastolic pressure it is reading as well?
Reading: 82 mmHg
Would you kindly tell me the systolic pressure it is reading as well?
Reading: 138 mmHg
